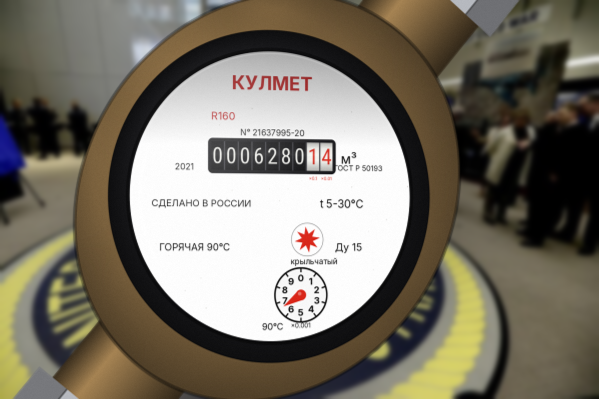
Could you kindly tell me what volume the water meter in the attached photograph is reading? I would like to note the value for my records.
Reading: 6280.146 m³
